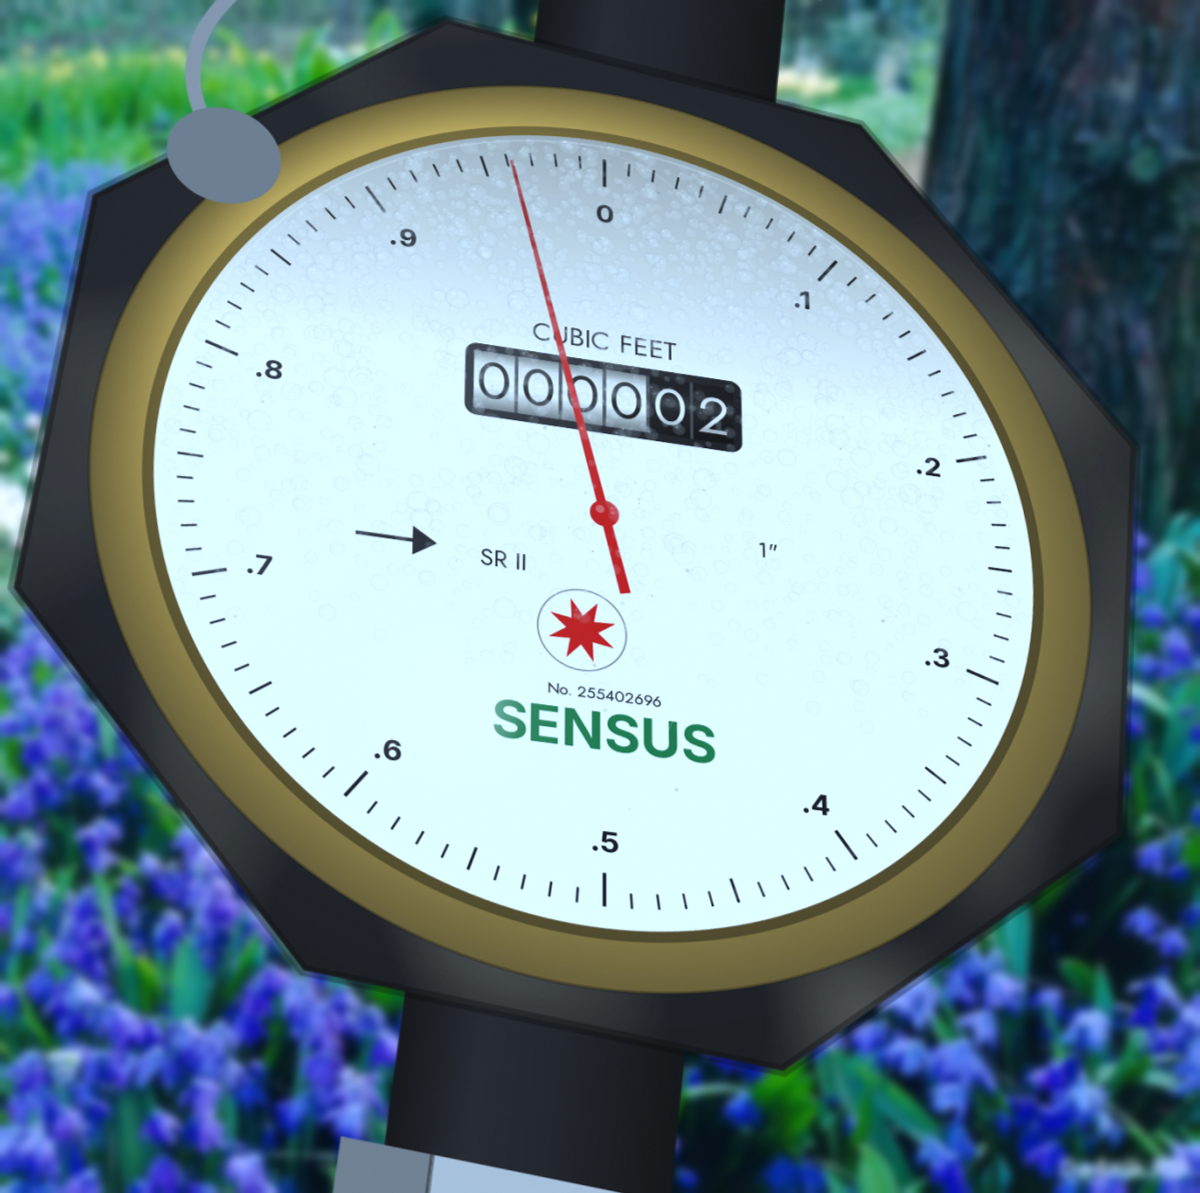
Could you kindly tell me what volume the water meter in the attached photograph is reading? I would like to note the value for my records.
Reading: 1.96 ft³
